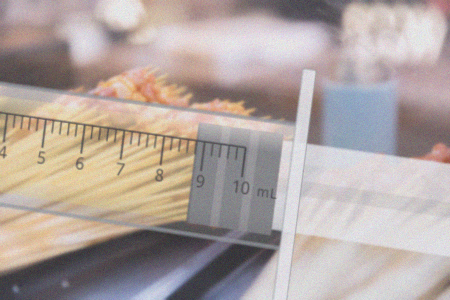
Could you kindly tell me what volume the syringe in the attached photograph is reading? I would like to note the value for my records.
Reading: 8.8 mL
